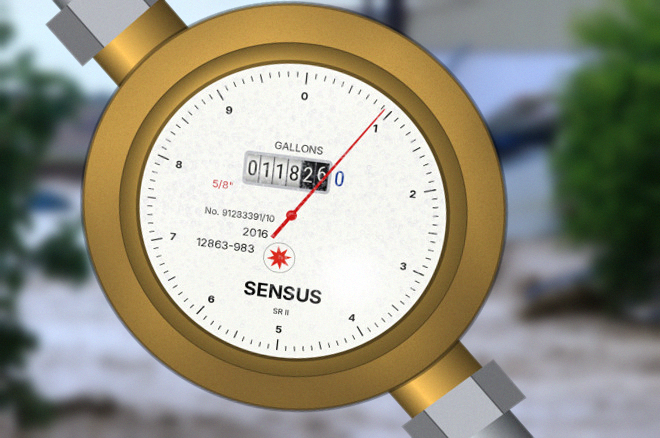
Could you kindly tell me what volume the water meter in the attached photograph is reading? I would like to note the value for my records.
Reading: 118260.9 gal
